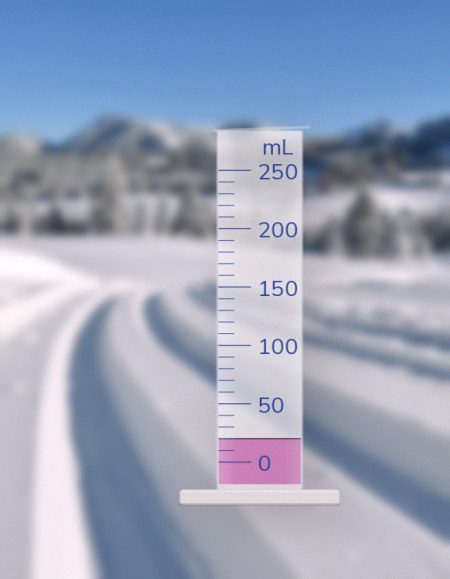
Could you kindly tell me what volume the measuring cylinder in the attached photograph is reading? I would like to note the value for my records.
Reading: 20 mL
